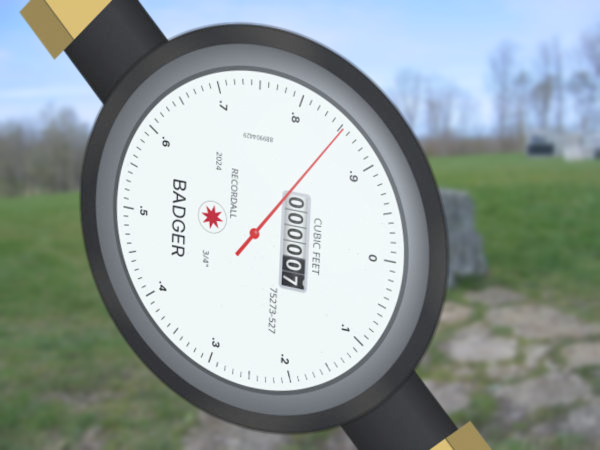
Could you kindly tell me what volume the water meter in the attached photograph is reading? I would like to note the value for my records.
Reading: 6.85 ft³
